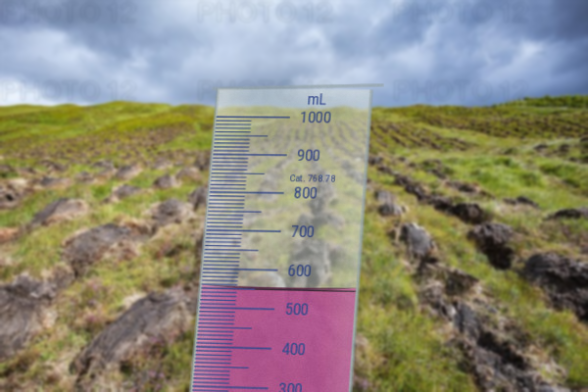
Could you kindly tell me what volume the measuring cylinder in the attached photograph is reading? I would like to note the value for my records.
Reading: 550 mL
